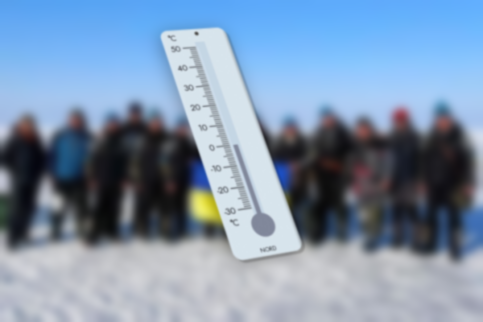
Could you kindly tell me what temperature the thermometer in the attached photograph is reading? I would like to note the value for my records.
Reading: 0 °C
